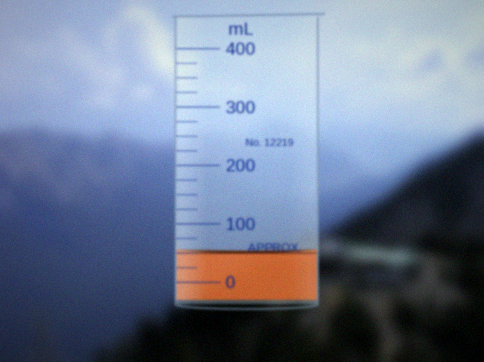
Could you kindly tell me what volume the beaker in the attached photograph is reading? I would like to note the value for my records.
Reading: 50 mL
